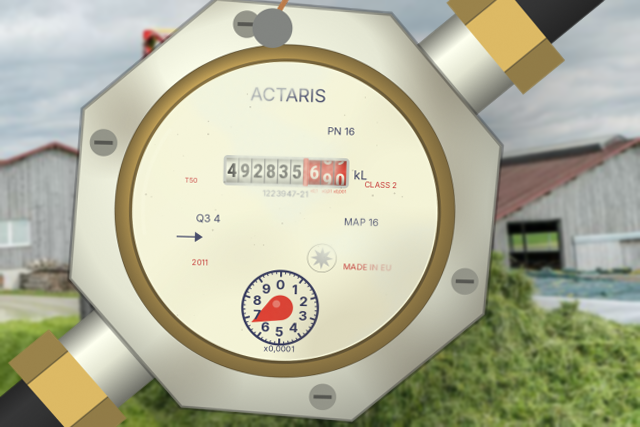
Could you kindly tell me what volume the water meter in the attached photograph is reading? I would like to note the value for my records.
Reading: 492835.6896 kL
